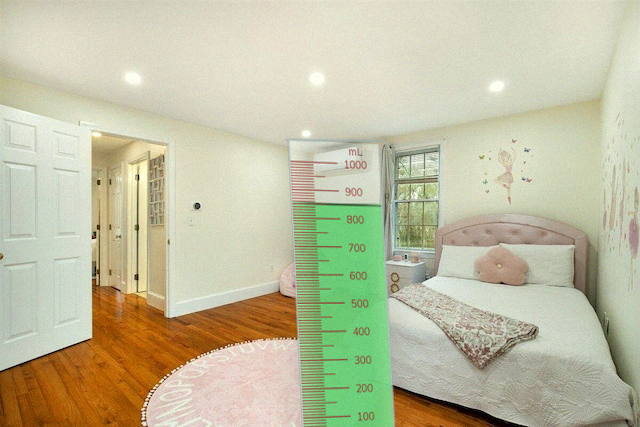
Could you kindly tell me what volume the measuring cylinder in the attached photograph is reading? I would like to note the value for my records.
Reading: 850 mL
